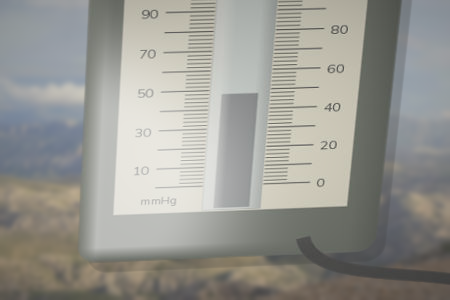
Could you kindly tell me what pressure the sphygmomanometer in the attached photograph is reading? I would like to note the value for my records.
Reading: 48 mmHg
